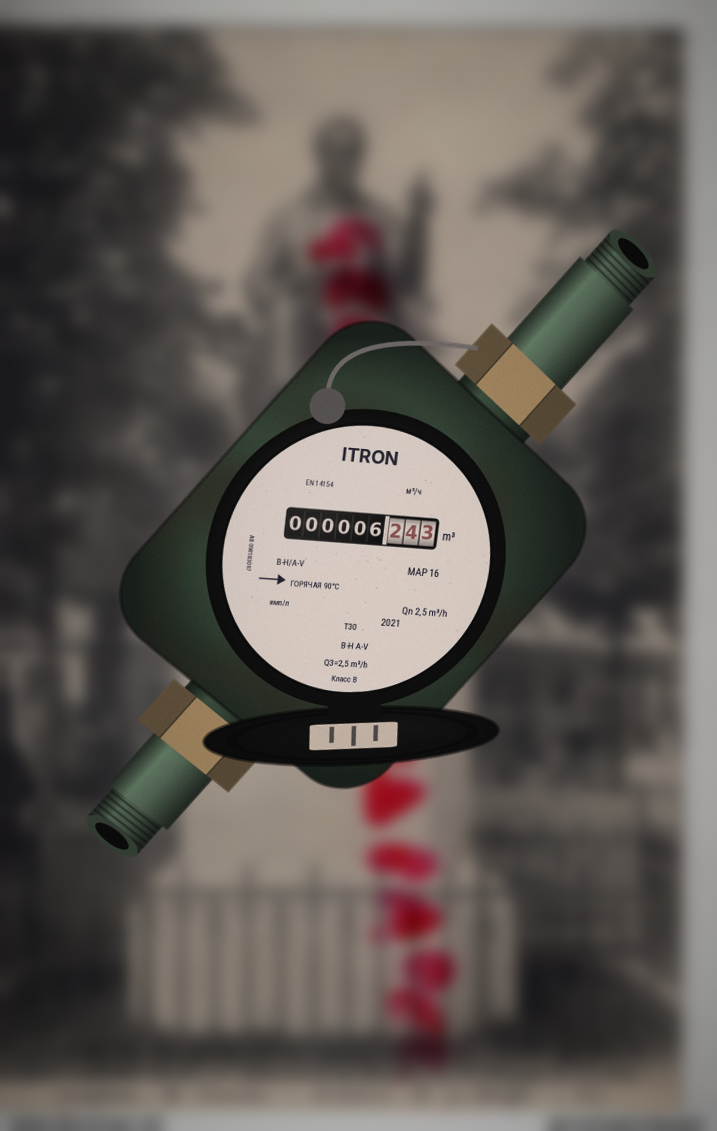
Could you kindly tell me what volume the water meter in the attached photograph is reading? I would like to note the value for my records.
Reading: 6.243 m³
